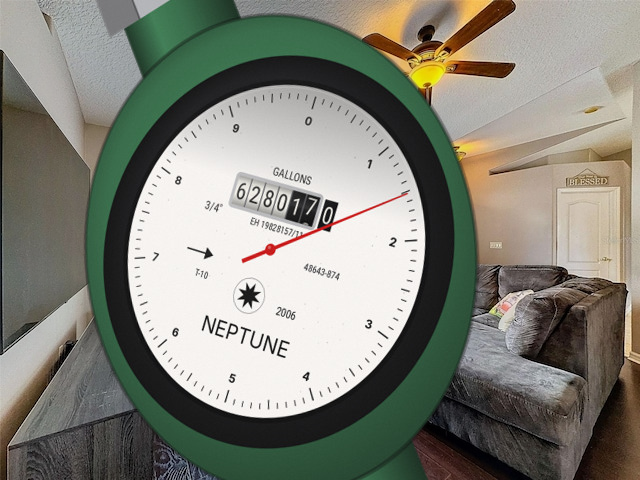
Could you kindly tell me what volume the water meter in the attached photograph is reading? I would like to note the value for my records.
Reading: 6280171.5 gal
